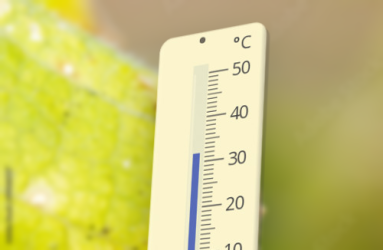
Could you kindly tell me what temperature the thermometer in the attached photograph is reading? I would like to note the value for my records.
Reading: 32 °C
